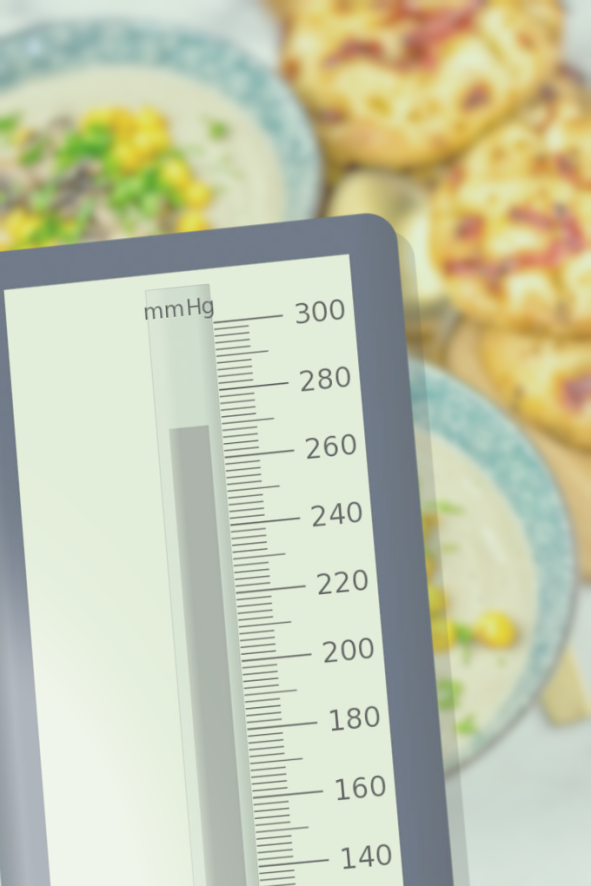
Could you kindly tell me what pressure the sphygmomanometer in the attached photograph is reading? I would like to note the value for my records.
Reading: 270 mmHg
